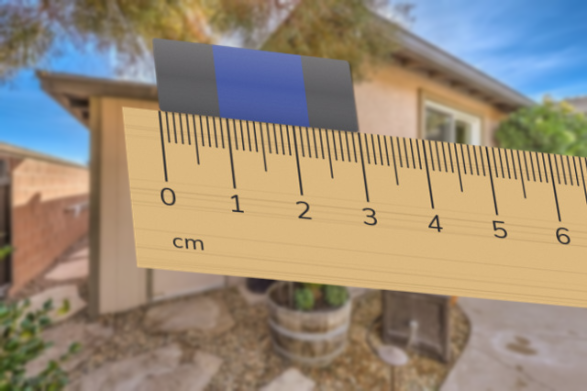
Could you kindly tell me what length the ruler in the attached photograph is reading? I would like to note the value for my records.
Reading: 3 cm
